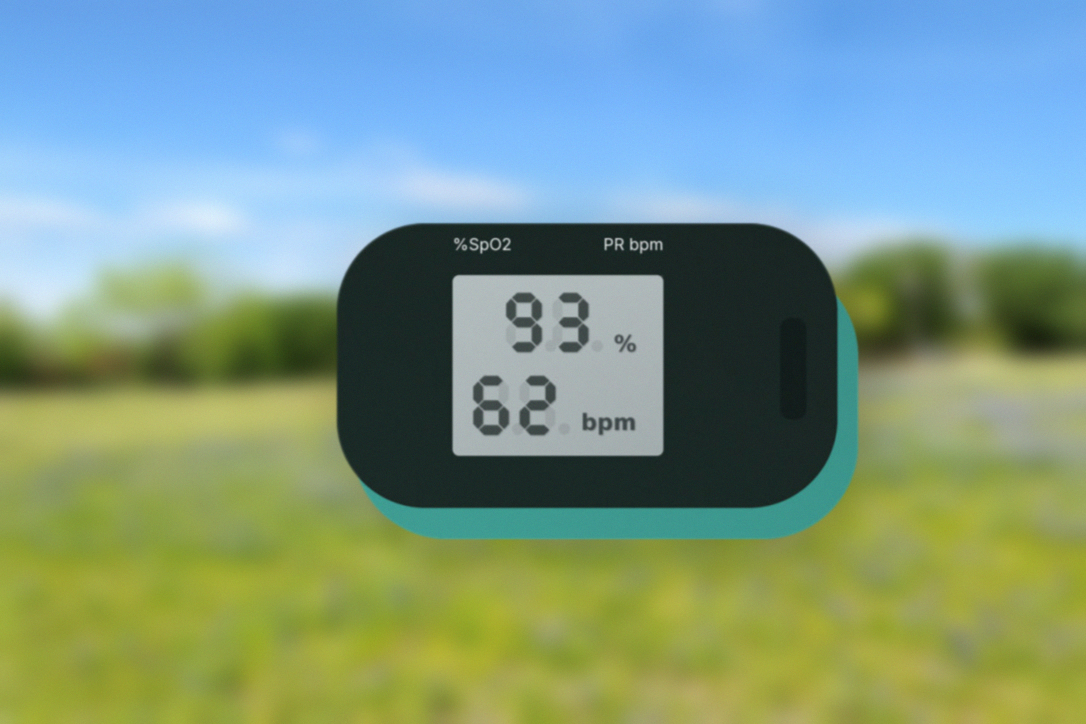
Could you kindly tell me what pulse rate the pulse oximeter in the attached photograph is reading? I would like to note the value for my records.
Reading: 62 bpm
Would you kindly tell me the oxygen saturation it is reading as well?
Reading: 93 %
